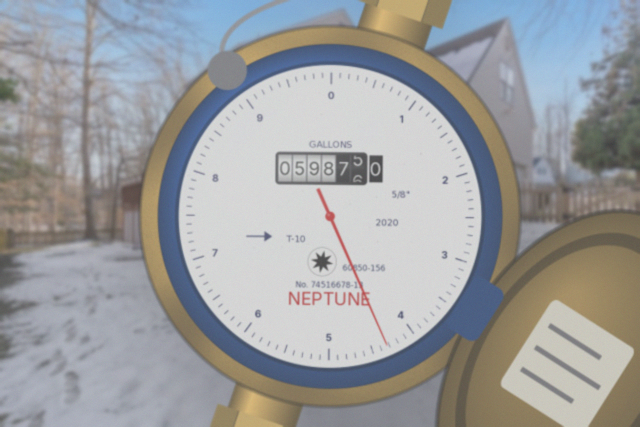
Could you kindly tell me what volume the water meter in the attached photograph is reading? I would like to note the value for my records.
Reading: 598754.3 gal
